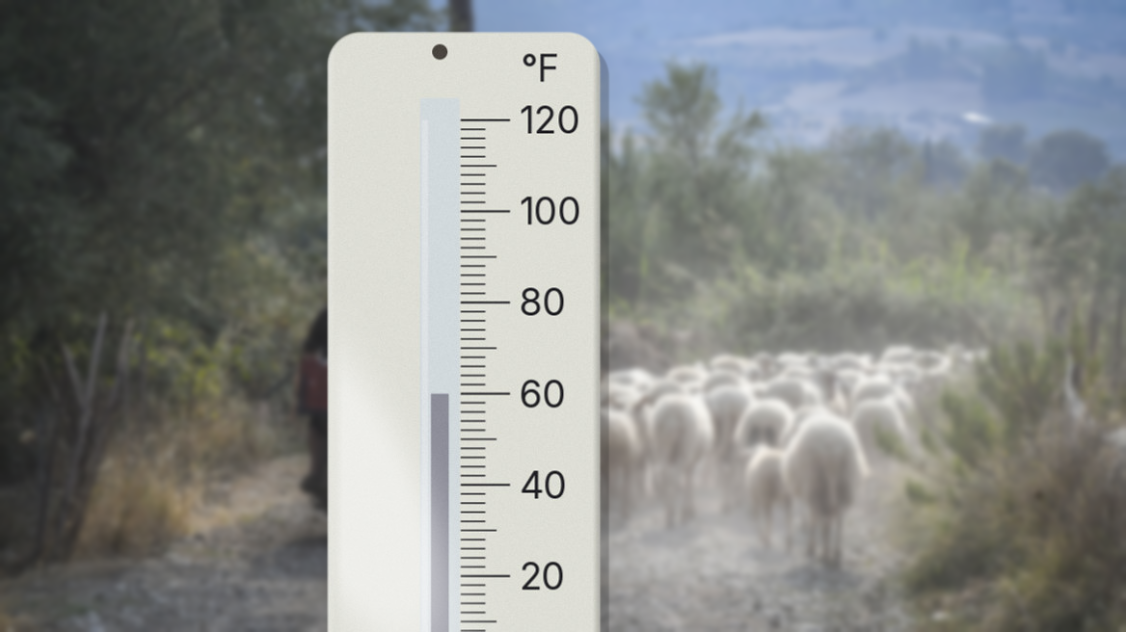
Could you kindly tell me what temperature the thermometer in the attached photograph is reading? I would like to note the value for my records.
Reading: 60 °F
